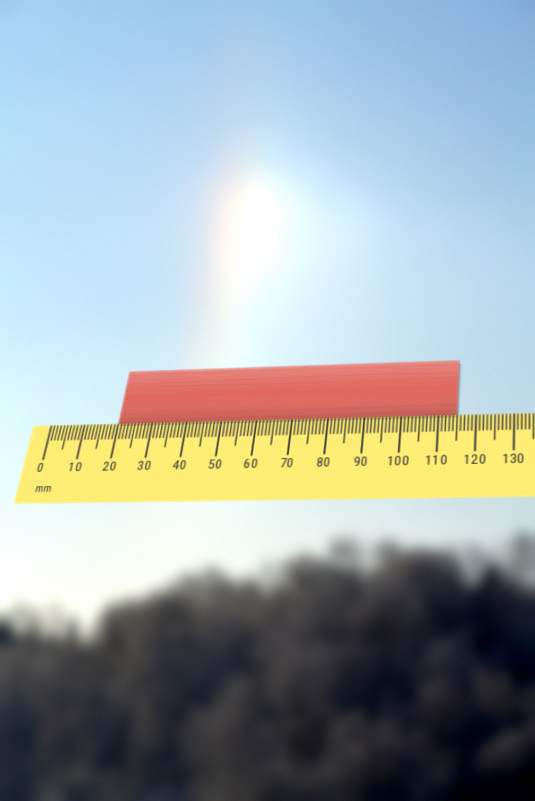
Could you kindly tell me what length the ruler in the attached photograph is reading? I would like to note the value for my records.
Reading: 95 mm
